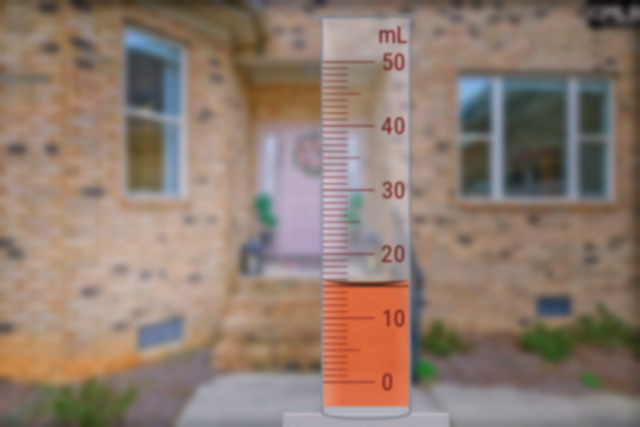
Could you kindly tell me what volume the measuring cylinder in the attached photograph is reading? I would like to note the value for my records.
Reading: 15 mL
